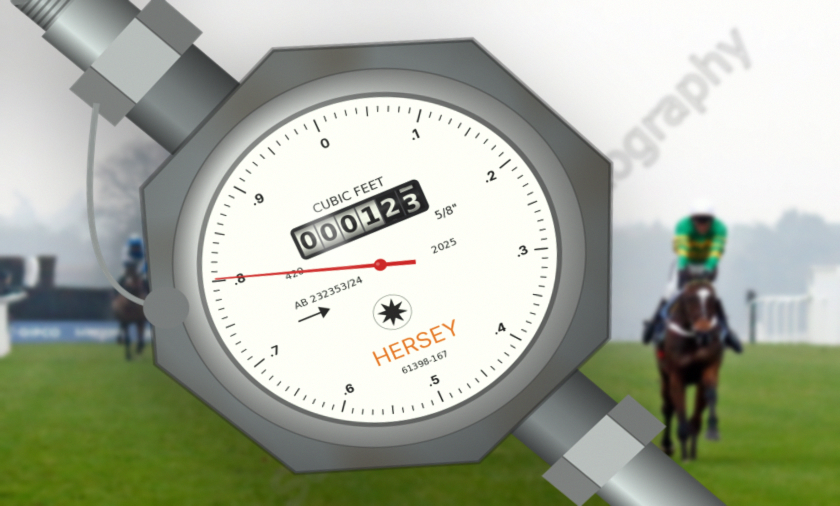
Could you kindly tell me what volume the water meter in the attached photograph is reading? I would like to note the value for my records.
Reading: 122.80 ft³
